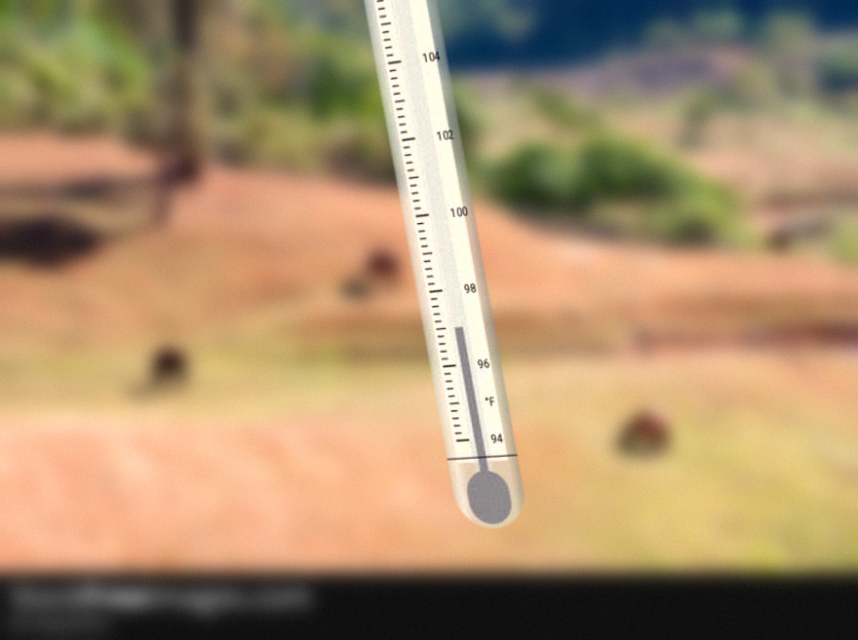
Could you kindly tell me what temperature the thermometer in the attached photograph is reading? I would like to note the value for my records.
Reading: 97 °F
